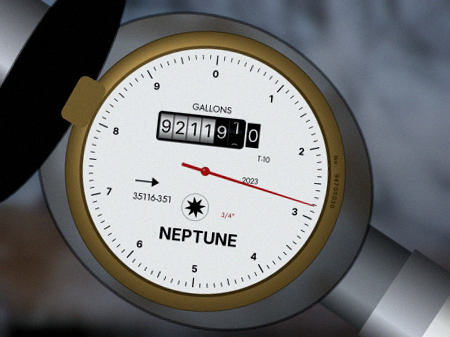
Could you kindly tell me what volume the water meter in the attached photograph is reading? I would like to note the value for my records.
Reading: 9211912.8 gal
